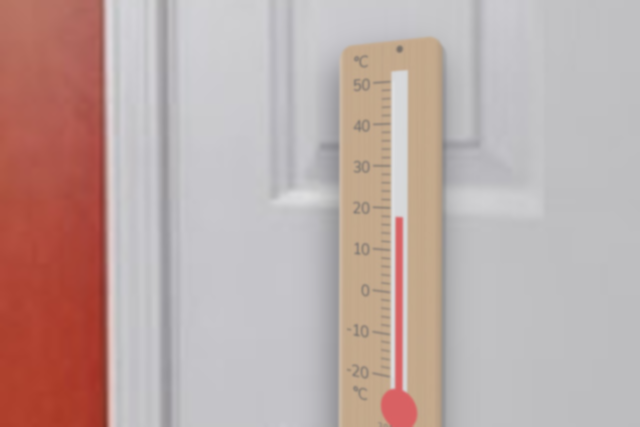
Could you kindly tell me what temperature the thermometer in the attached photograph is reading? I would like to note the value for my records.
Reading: 18 °C
